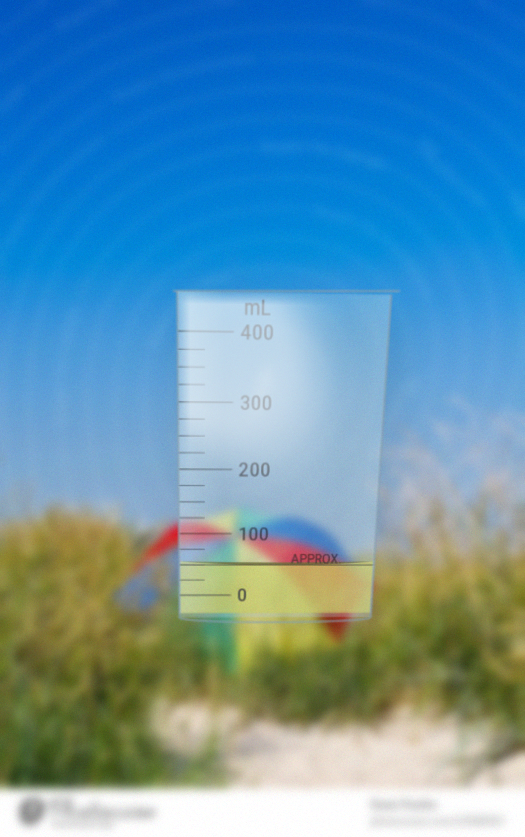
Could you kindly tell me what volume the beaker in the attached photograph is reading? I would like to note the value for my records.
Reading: 50 mL
